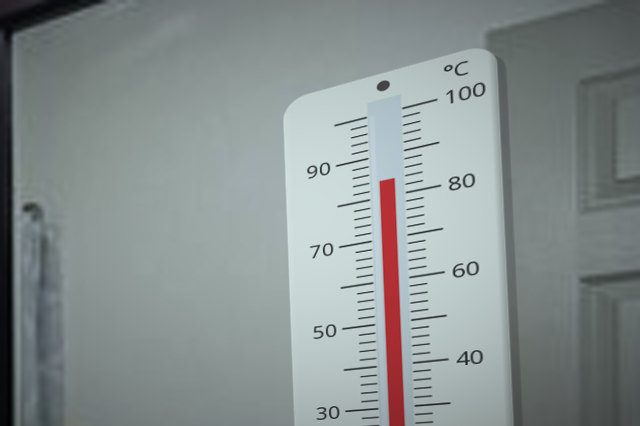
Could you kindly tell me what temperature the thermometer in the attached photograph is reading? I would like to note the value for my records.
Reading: 84 °C
